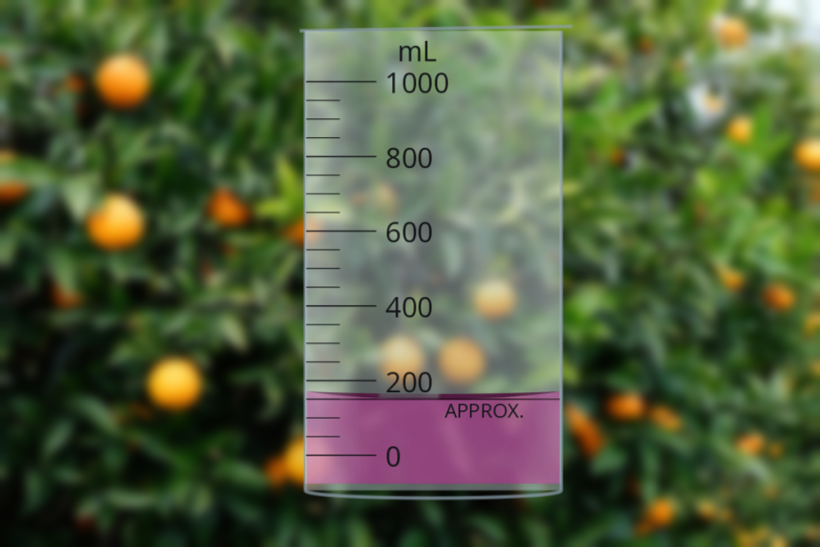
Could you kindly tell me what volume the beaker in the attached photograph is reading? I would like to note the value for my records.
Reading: 150 mL
